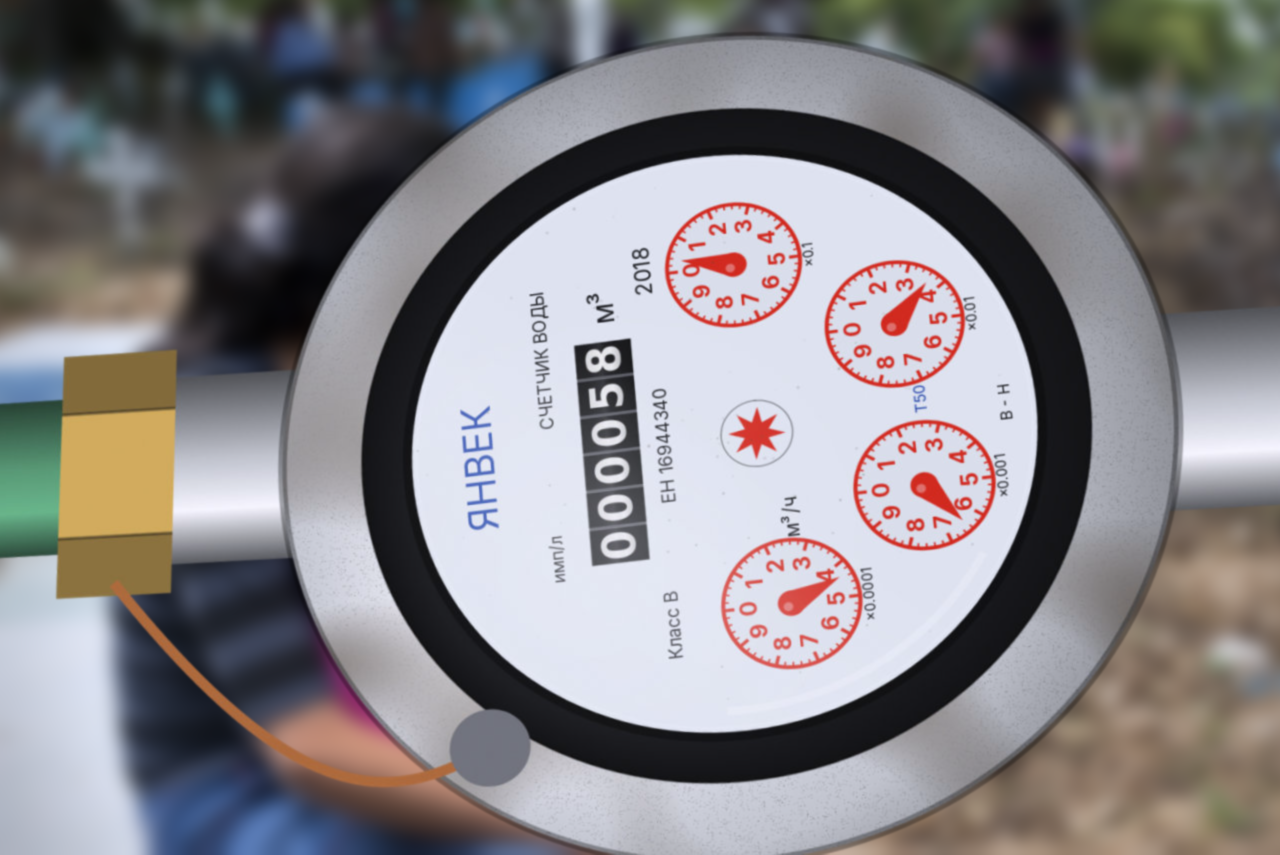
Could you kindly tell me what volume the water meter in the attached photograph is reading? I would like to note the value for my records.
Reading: 58.0364 m³
